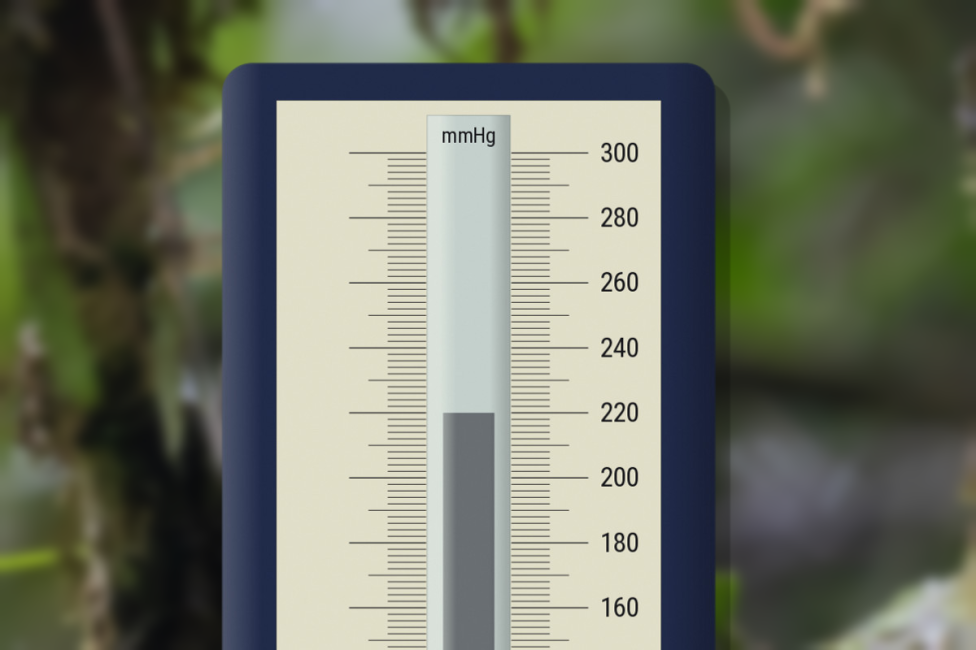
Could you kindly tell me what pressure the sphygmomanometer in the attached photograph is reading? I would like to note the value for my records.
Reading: 220 mmHg
